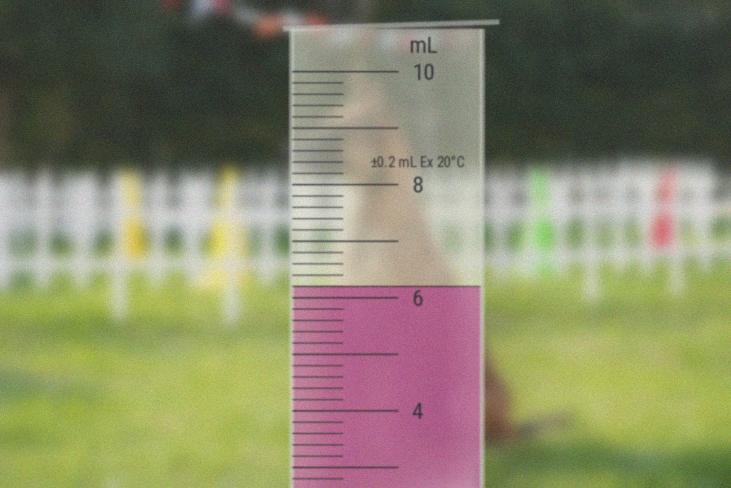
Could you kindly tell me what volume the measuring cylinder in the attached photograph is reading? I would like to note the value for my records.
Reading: 6.2 mL
